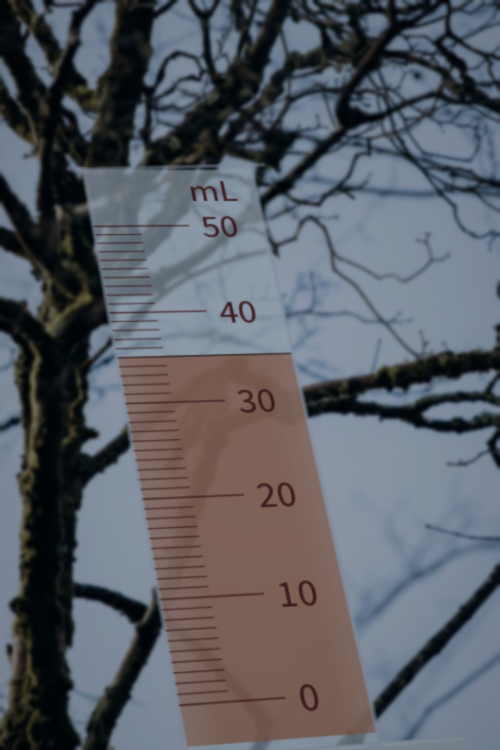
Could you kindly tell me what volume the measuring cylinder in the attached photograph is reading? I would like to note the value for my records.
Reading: 35 mL
